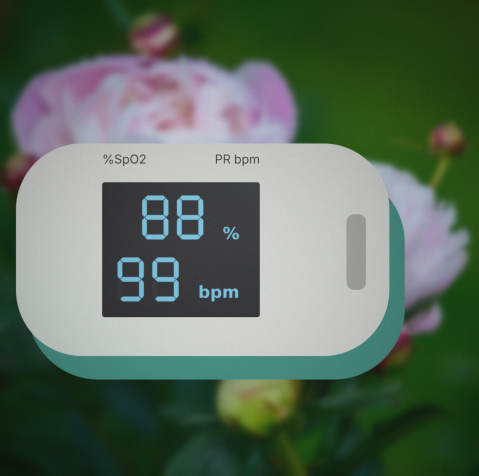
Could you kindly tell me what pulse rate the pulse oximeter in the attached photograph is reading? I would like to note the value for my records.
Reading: 99 bpm
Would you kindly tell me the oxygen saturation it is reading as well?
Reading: 88 %
